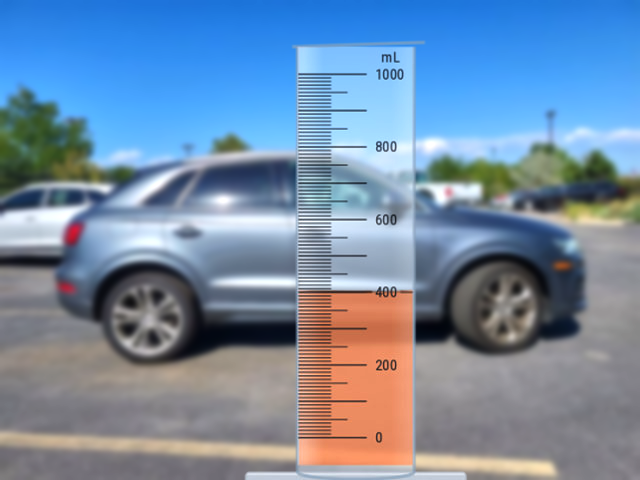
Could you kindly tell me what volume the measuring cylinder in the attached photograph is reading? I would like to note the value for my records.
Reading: 400 mL
